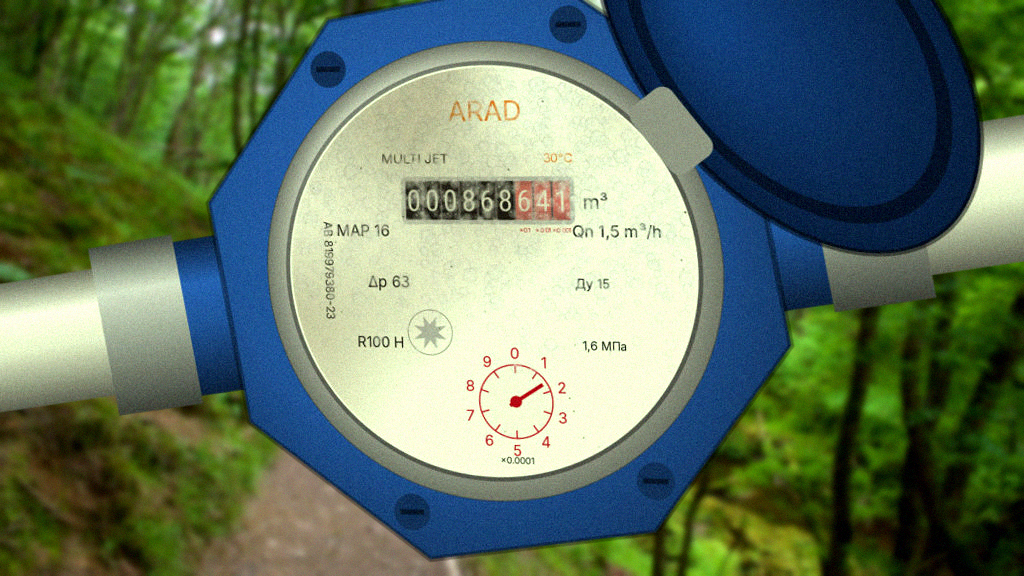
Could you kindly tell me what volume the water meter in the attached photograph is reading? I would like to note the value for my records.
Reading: 868.6411 m³
